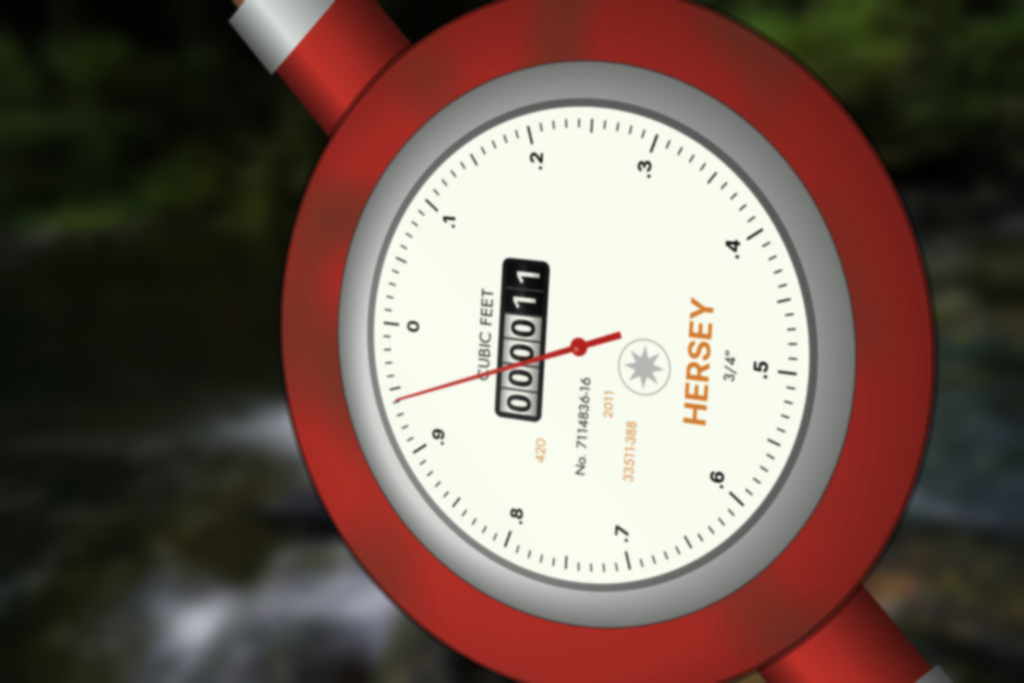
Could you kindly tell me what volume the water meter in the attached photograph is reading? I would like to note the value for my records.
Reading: 10.94 ft³
